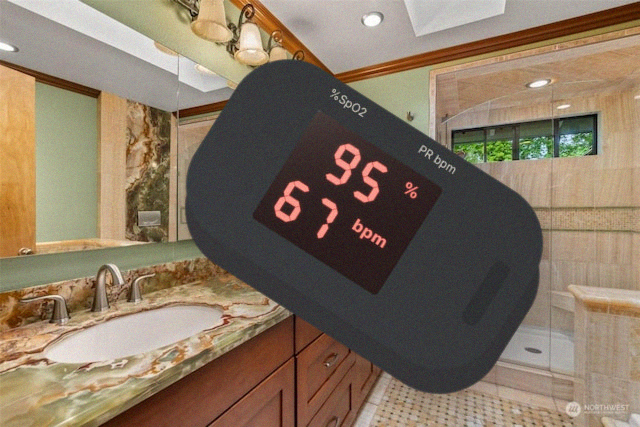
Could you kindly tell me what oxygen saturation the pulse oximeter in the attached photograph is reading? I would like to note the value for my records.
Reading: 95 %
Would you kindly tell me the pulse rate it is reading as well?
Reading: 67 bpm
